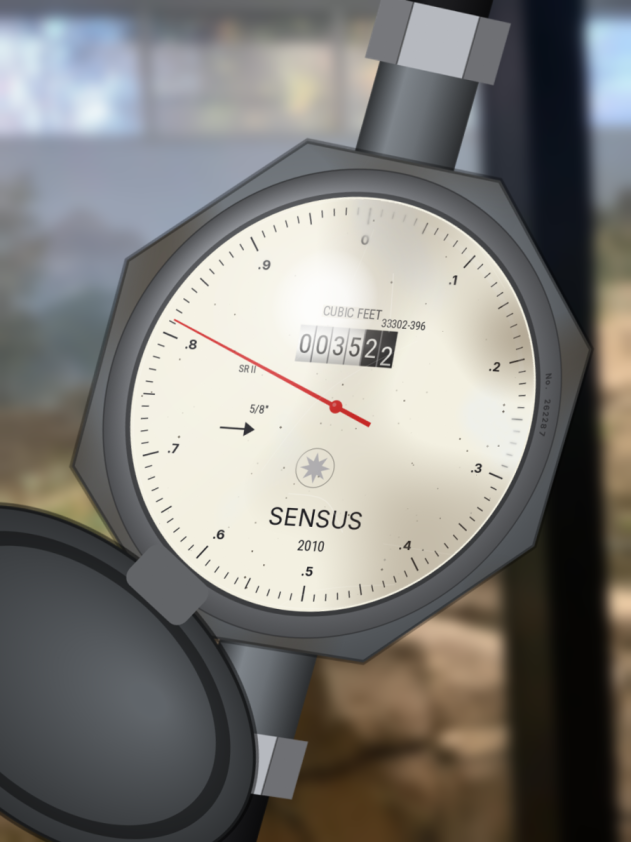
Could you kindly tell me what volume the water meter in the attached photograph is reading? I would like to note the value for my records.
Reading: 3521.81 ft³
